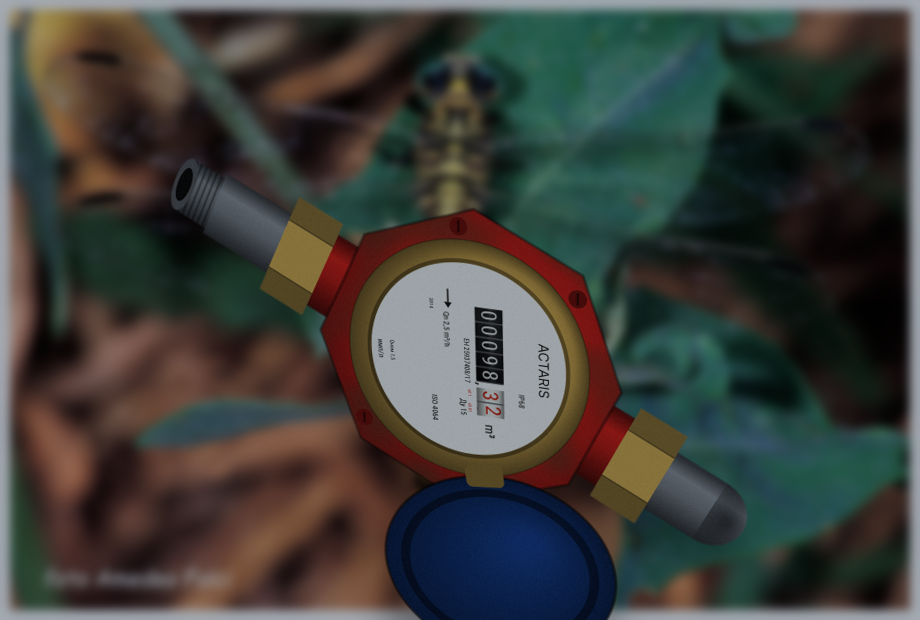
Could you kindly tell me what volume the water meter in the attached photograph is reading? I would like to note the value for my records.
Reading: 98.32 m³
